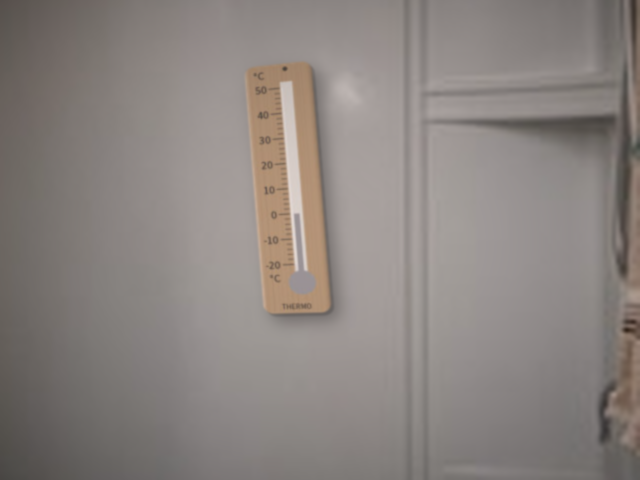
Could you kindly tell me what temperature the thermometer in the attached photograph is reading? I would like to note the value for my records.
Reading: 0 °C
